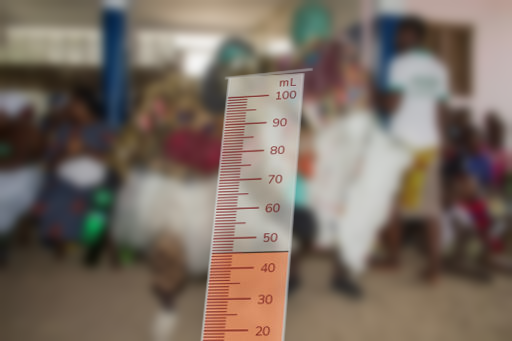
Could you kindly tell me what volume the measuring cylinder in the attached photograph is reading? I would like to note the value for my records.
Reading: 45 mL
